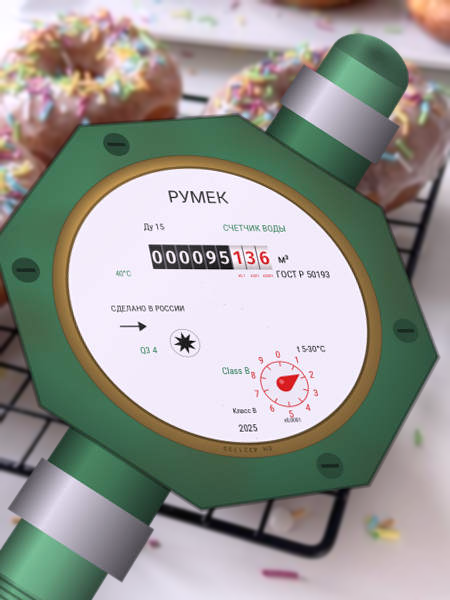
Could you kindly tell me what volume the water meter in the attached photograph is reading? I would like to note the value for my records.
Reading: 95.1361 m³
